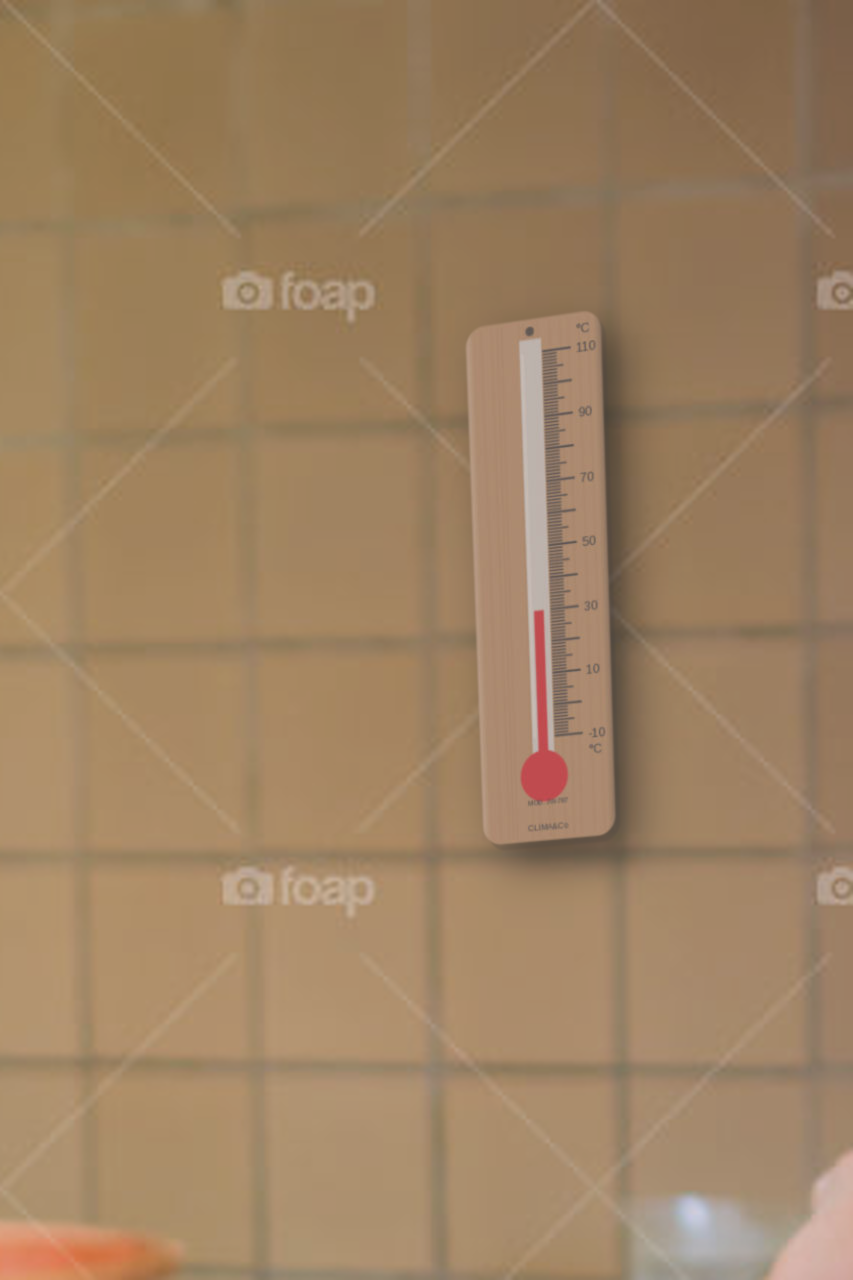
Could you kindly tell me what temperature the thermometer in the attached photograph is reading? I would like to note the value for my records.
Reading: 30 °C
